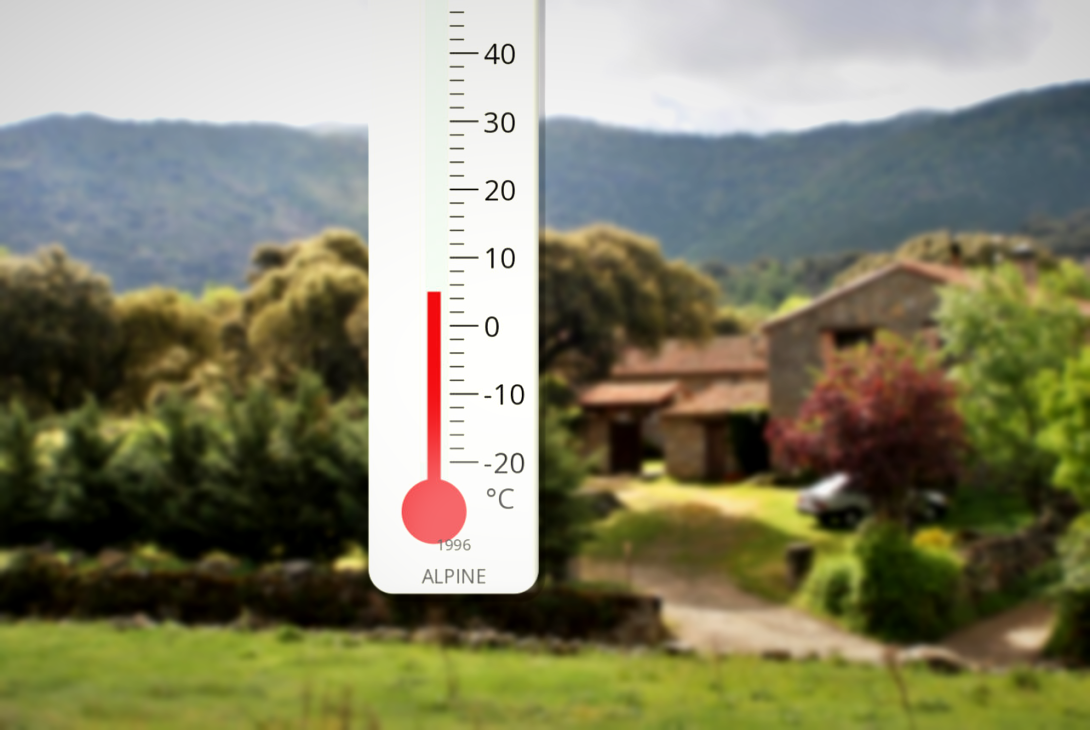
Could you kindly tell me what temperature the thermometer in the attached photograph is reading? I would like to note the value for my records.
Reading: 5 °C
